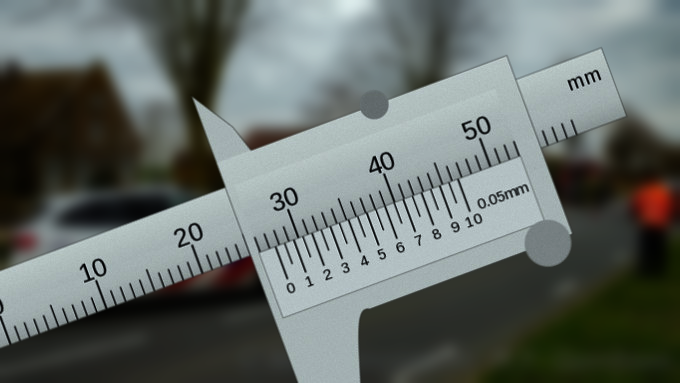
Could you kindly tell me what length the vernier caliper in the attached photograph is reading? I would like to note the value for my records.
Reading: 27.6 mm
